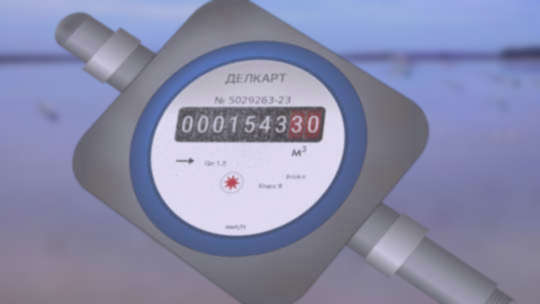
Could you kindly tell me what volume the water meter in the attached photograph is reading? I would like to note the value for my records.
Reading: 1543.30 m³
